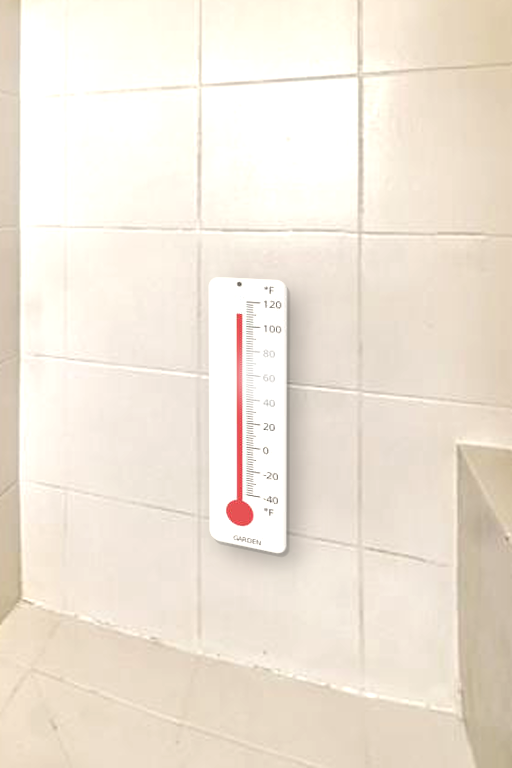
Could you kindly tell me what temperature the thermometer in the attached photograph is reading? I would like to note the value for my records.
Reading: 110 °F
